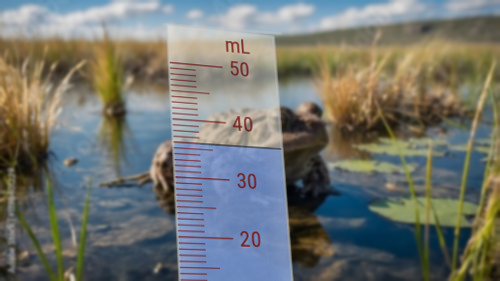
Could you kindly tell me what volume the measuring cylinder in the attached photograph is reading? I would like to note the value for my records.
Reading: 36 mL
